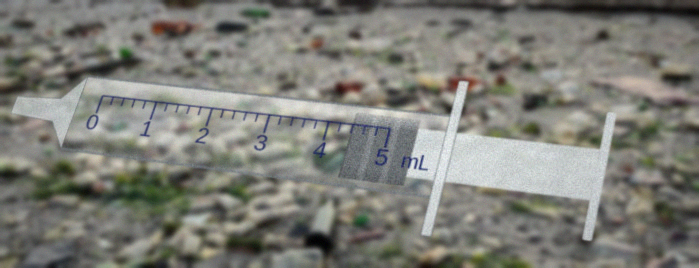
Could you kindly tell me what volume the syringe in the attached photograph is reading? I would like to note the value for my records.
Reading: 4.4 mL
